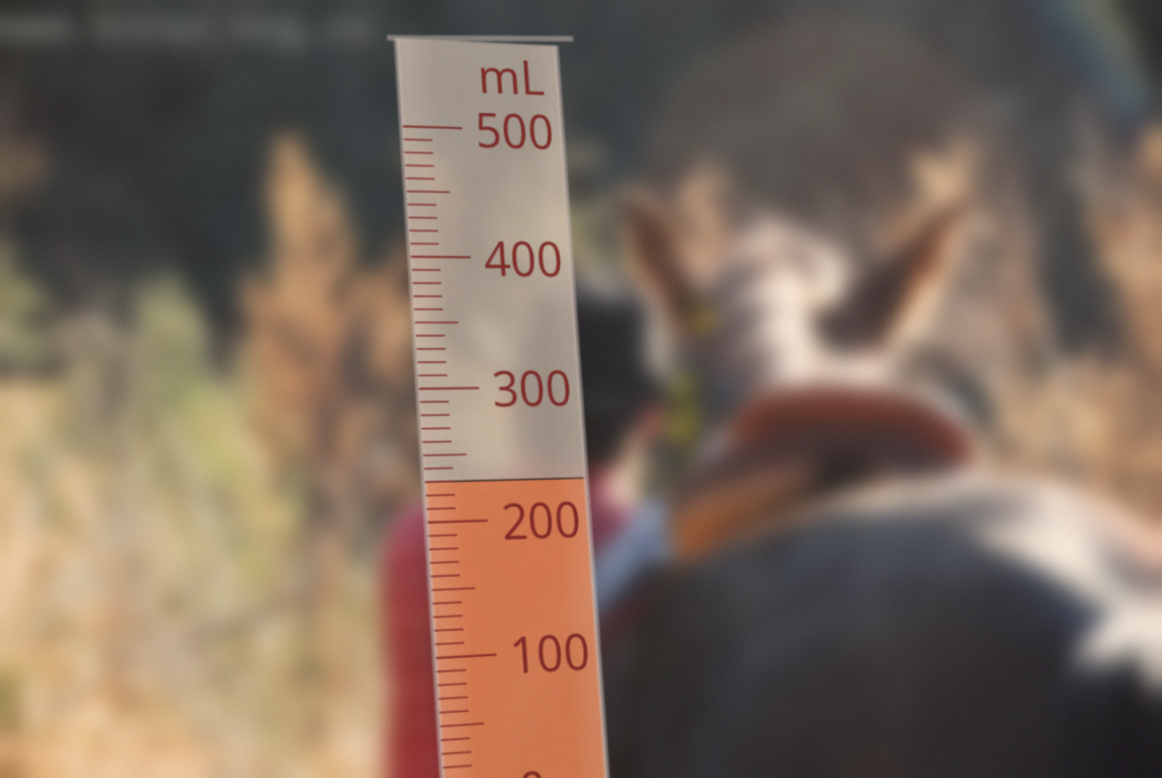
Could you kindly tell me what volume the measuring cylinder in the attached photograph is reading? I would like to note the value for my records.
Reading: 230 mL
